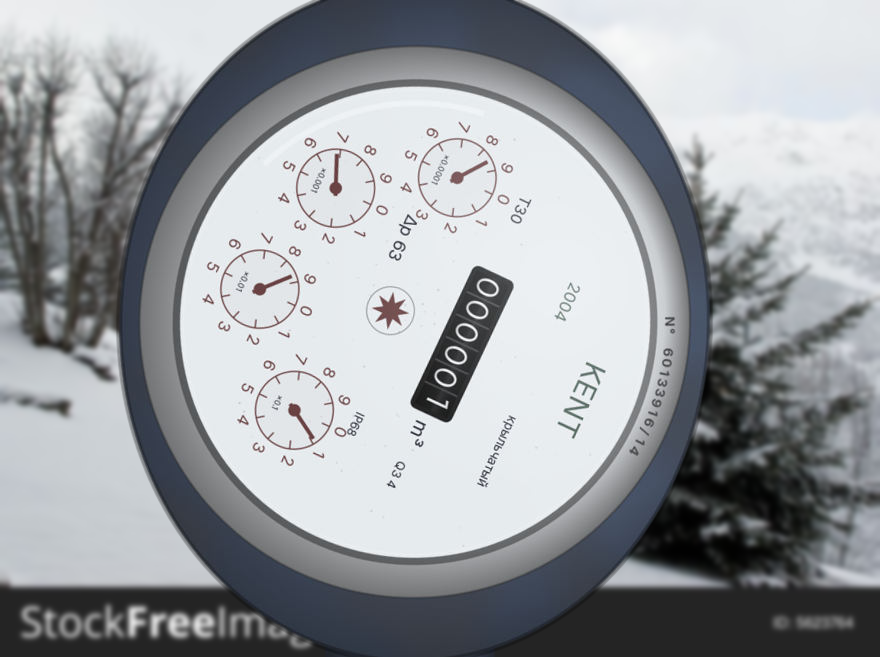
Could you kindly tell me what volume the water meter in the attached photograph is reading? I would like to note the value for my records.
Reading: 1.0868 m³
